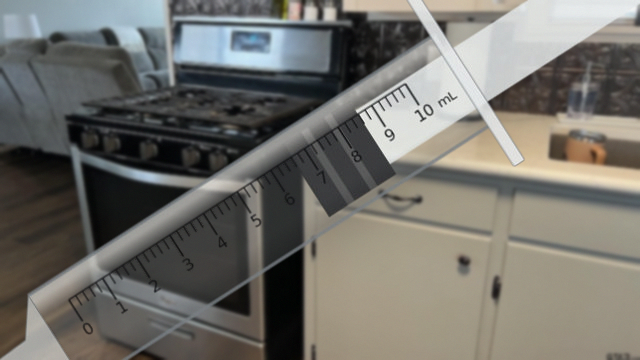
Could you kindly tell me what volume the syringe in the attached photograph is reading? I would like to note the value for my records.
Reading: 6.6 mL
